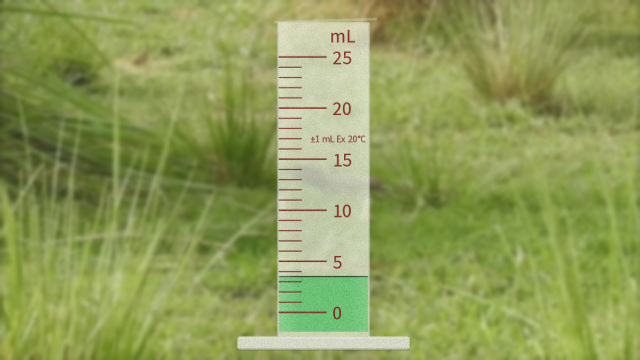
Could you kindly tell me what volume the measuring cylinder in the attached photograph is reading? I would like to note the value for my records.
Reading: 3.5 mL
